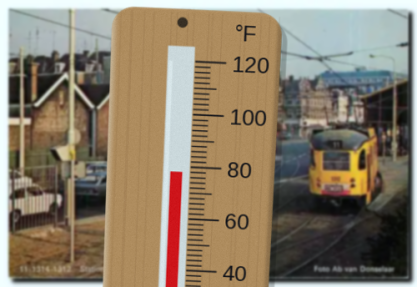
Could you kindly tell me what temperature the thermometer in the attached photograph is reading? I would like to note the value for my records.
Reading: 78 °F
